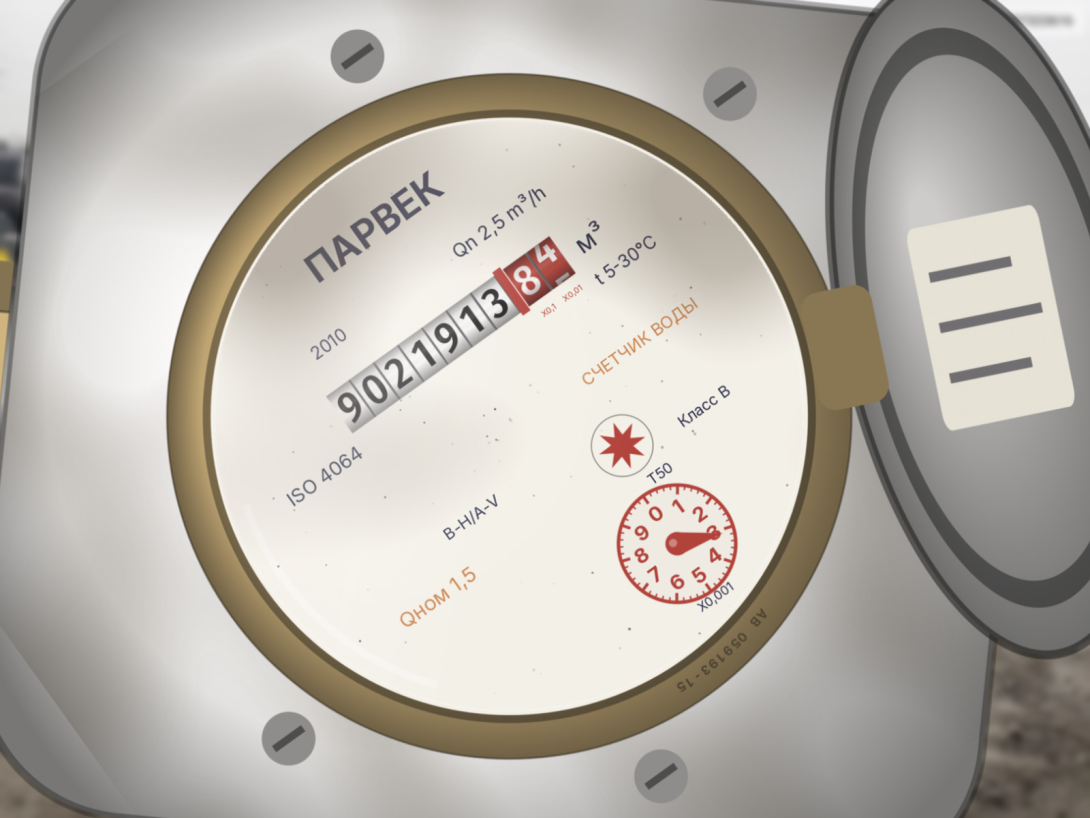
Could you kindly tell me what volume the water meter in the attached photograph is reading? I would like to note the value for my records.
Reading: 9021913.843 m³
